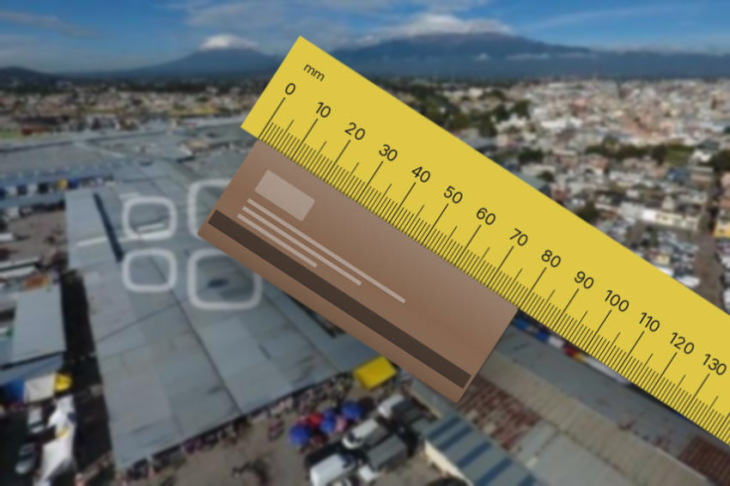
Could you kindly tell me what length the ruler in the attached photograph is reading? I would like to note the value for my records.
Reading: 80 mm
